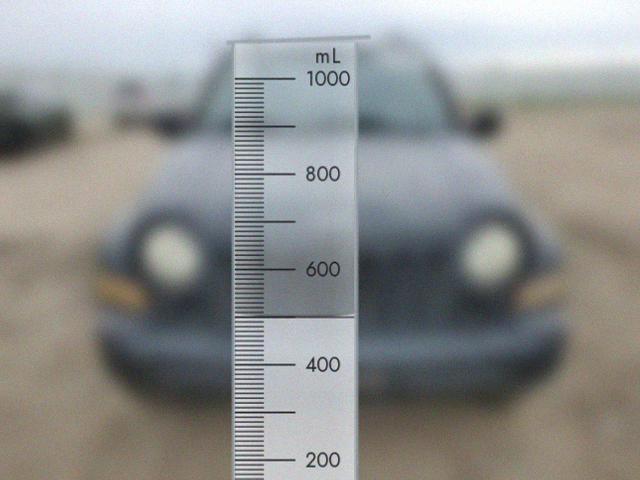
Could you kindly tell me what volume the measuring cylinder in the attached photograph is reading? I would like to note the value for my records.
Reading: 500 mL
